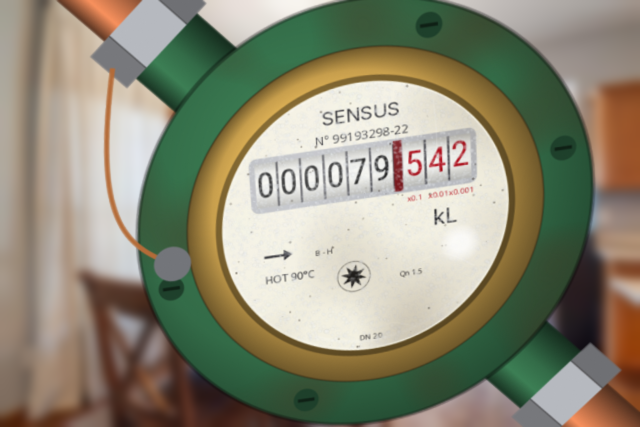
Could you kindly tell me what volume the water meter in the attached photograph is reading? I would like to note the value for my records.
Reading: 79.542 kL
